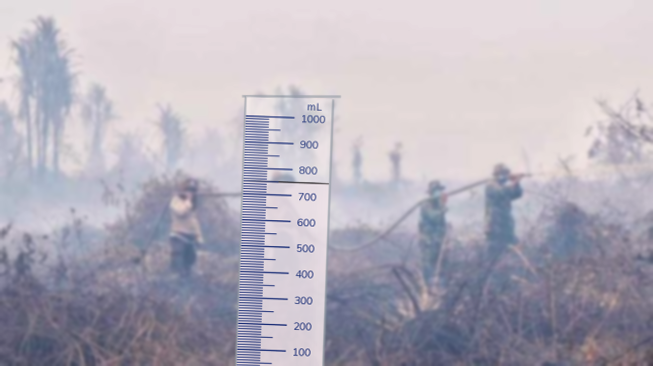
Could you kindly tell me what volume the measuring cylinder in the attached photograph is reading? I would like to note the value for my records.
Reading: 750 mL
